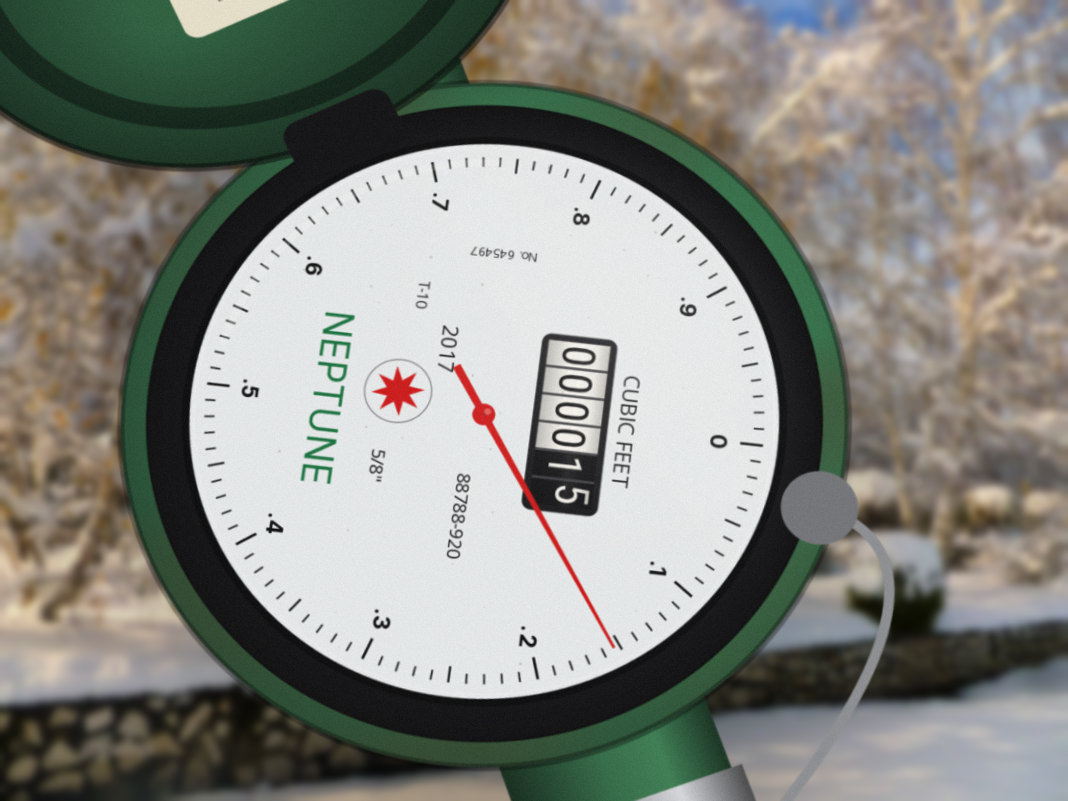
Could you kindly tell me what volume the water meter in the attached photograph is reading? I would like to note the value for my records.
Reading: 15.15 ft³
